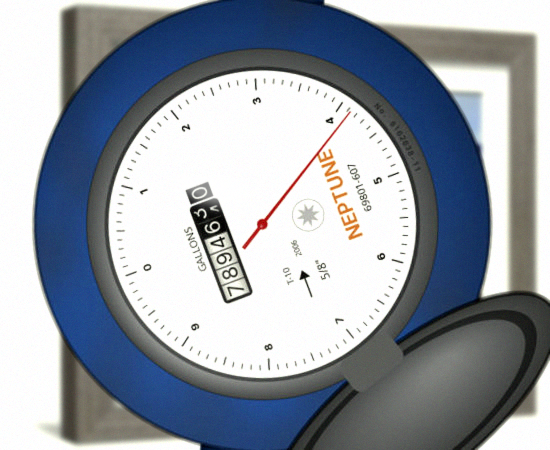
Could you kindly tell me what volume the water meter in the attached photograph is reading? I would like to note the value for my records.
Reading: 7894634.1 gal
